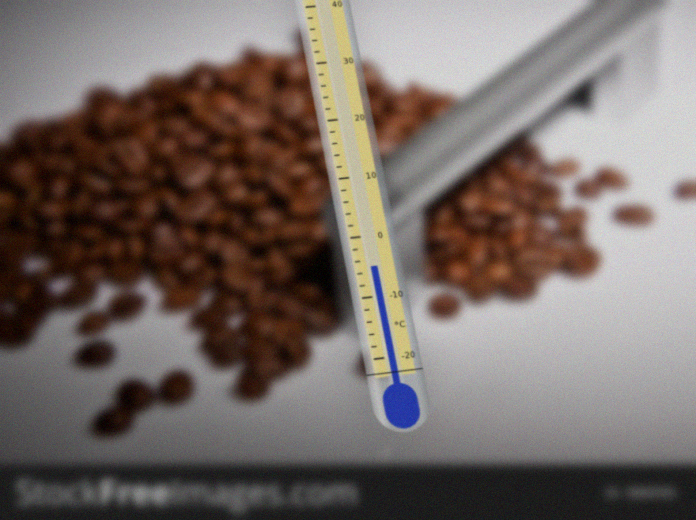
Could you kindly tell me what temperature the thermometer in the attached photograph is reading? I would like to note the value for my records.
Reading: -5 °C
